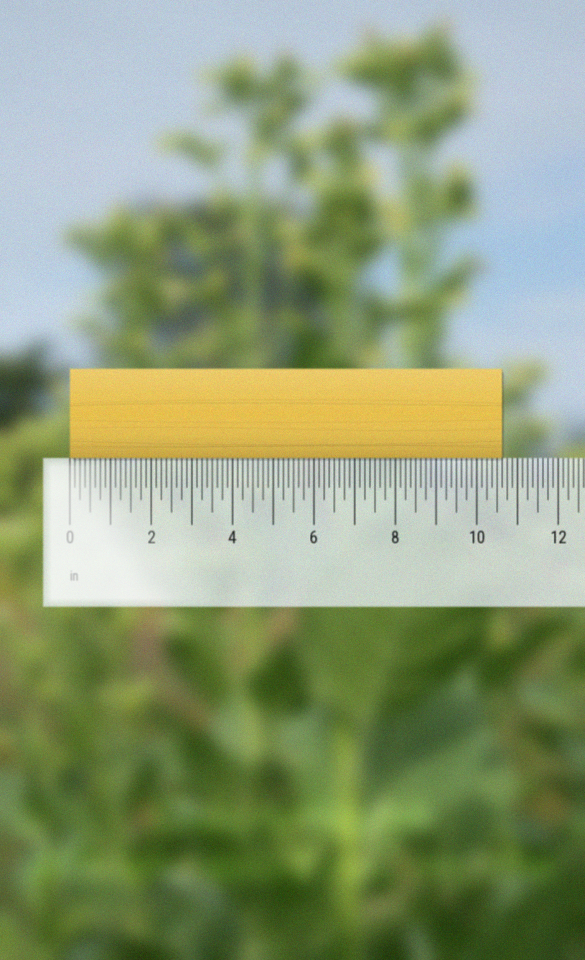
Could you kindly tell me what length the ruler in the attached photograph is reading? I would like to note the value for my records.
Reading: 10.625 in
